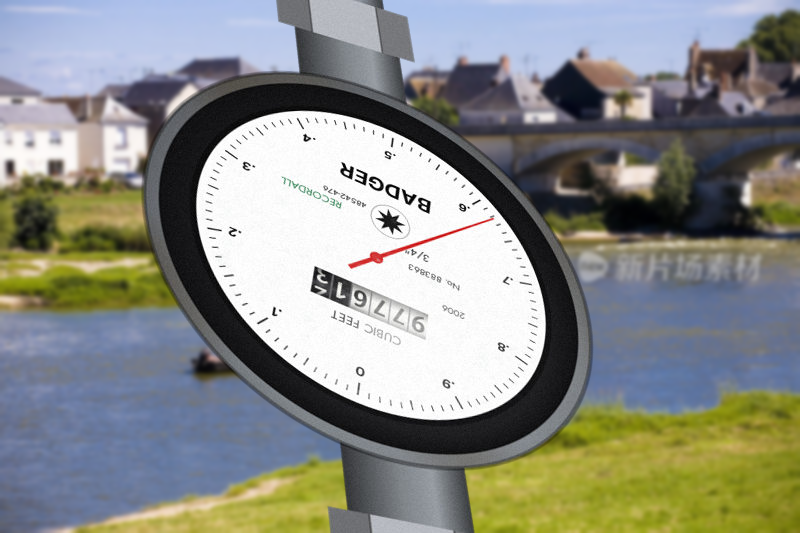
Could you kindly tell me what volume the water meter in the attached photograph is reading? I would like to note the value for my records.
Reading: 977612.62 ft³
